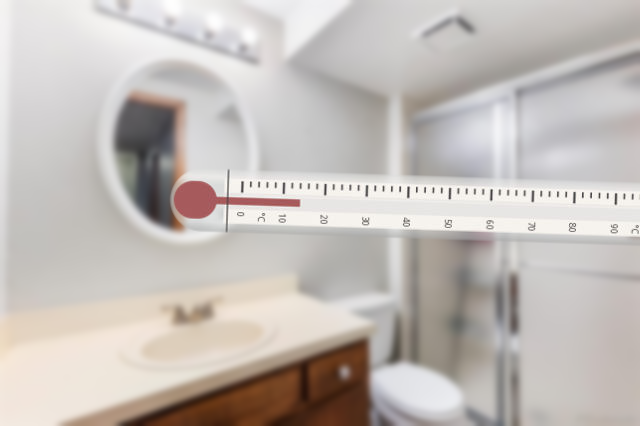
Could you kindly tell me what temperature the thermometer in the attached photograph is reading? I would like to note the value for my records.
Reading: 14 °C
